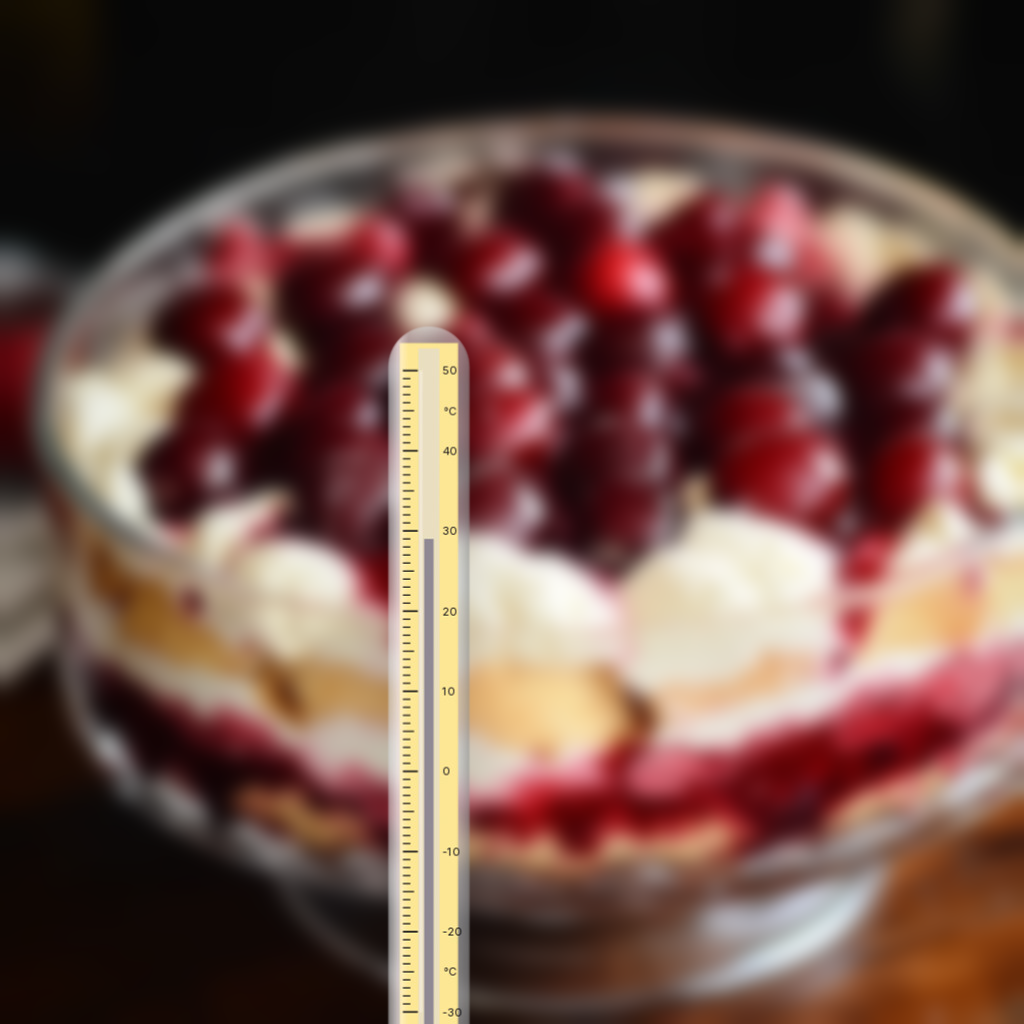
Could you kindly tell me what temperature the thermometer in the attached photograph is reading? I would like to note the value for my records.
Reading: 29 °C
